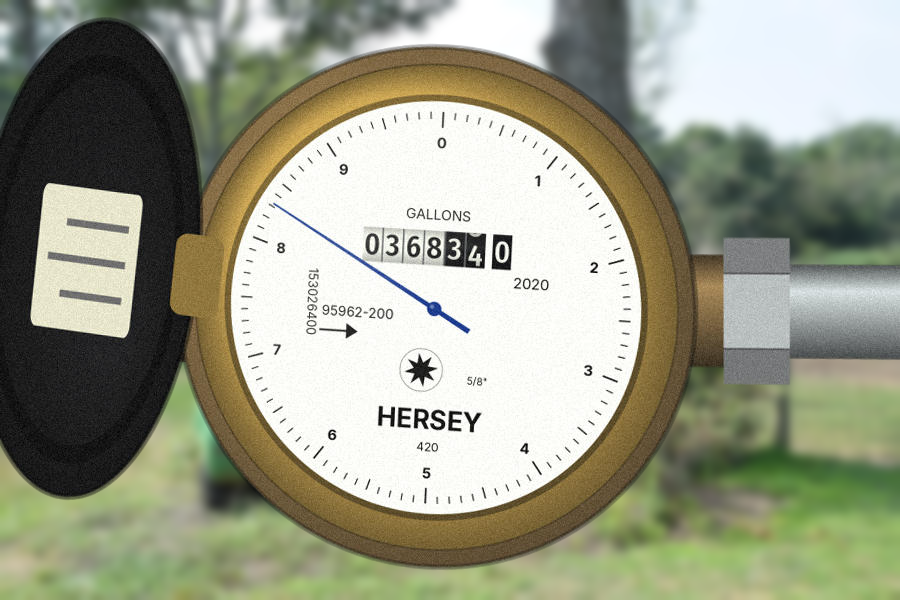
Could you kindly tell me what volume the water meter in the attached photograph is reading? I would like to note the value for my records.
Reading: 368338.3 gal
